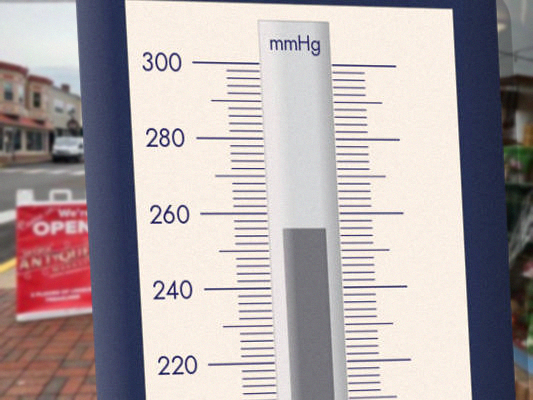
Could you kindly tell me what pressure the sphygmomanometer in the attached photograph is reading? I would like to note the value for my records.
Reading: 256 mmHg
